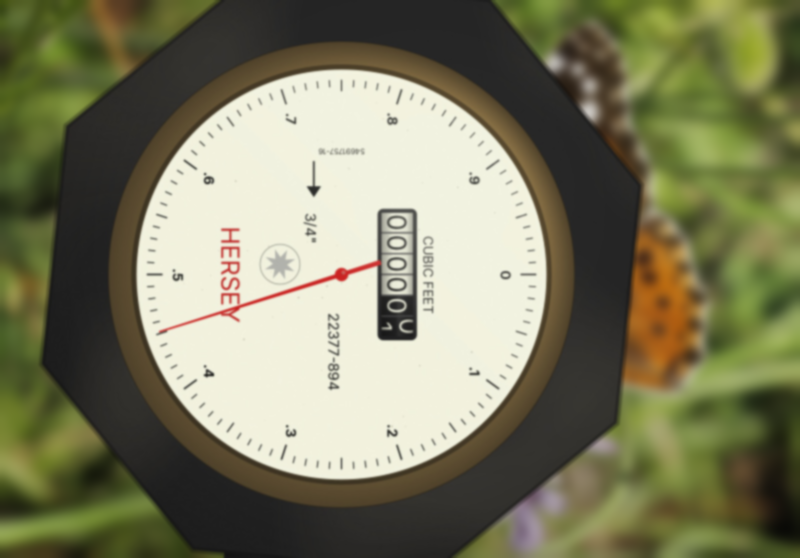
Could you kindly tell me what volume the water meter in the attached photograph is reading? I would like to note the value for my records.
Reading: 0.45 ft³
